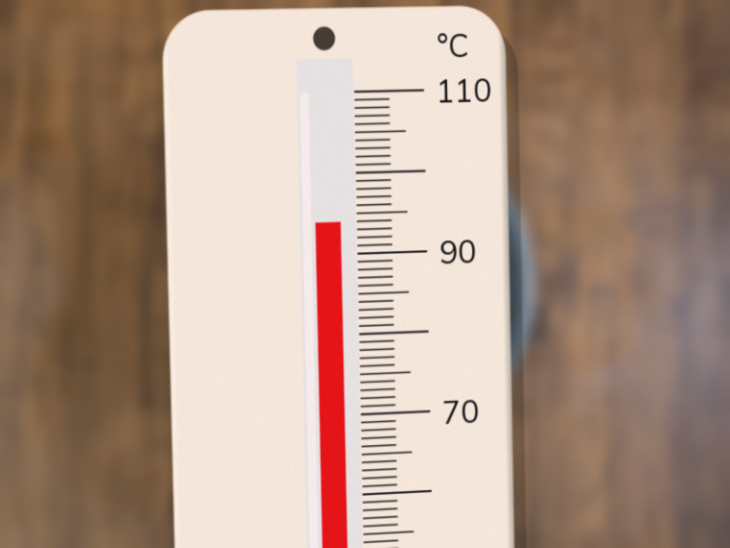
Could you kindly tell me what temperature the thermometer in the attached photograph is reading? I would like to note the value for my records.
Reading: 94 °C
